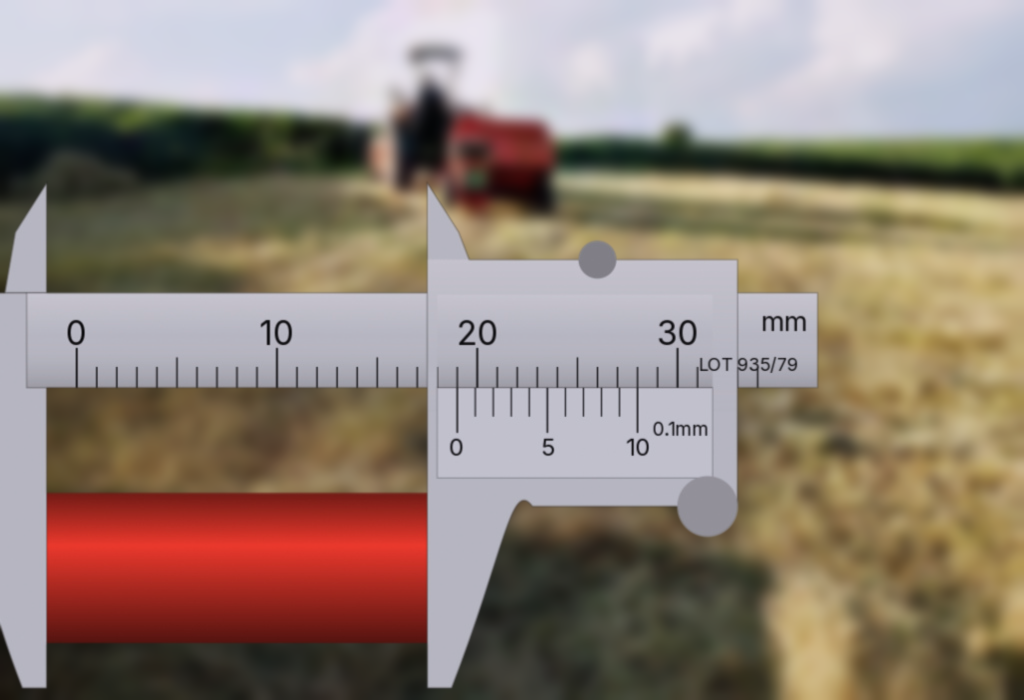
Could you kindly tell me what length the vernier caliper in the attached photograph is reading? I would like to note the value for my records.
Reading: 19.0 mm
